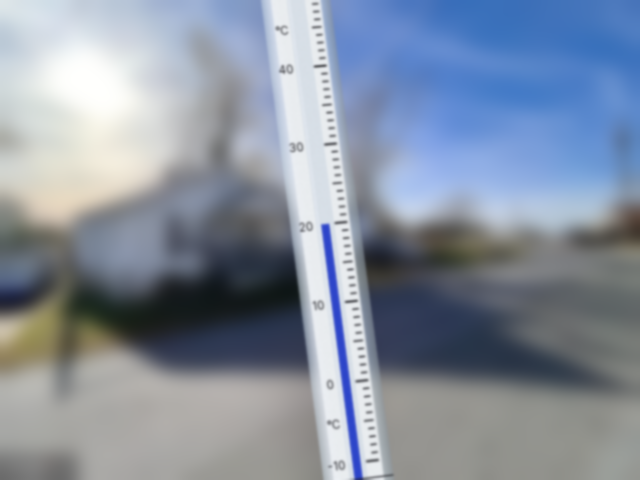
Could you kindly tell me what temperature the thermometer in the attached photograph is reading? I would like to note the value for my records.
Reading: 20 °C
